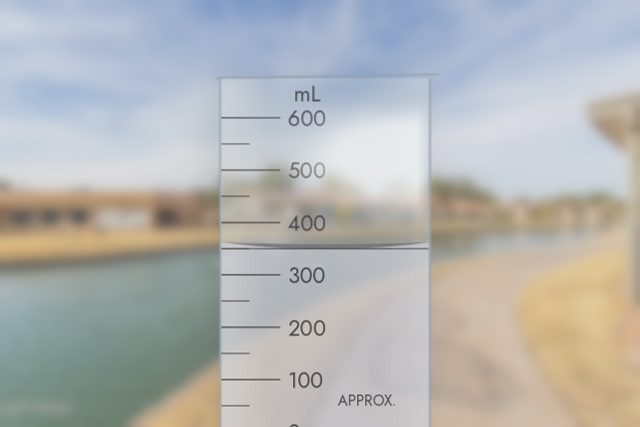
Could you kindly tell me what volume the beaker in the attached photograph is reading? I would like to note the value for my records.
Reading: 350 mL
